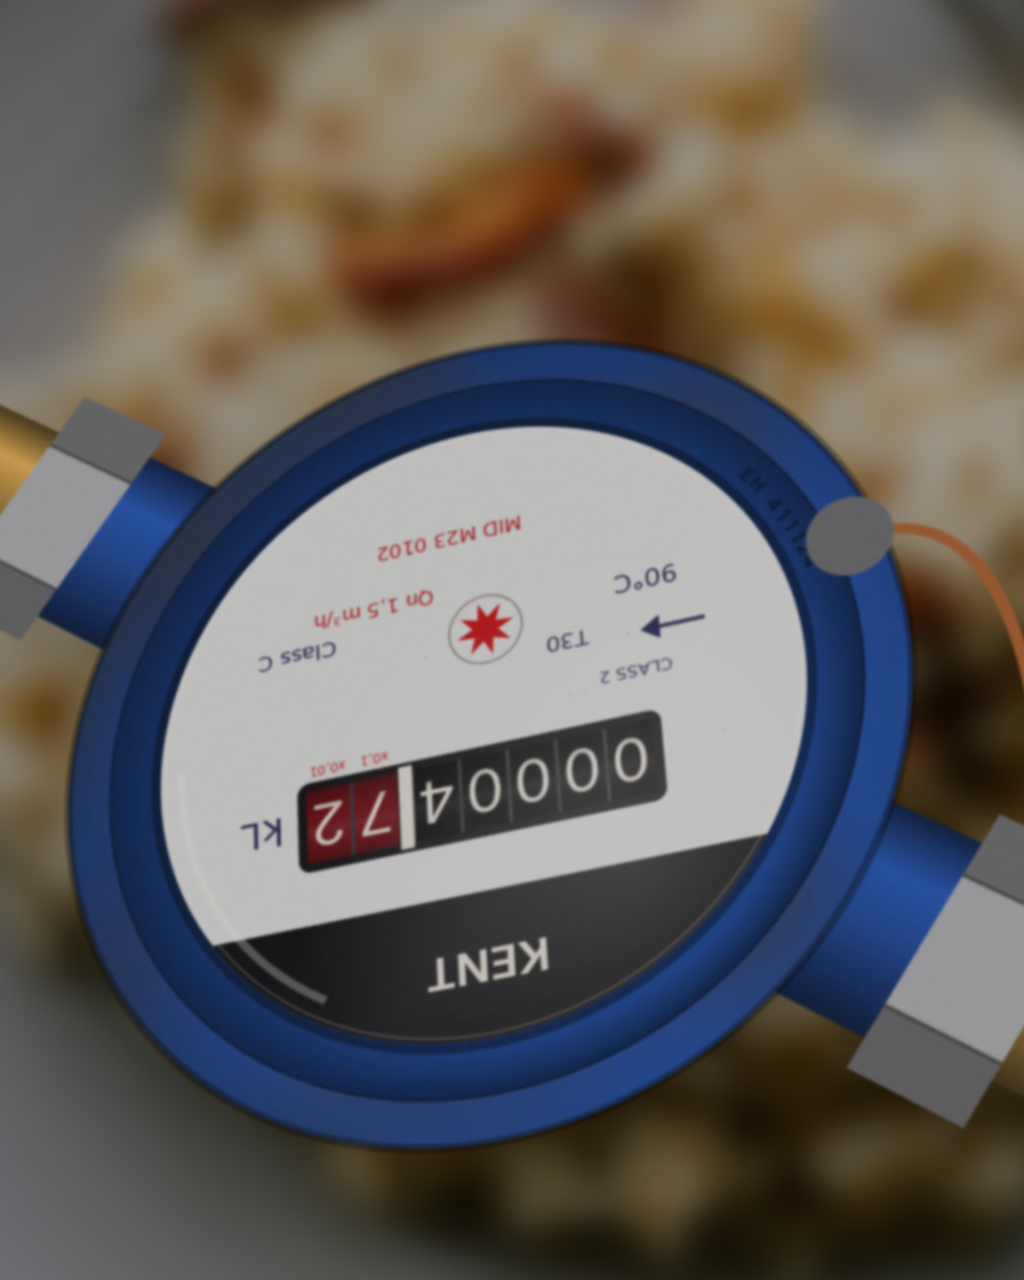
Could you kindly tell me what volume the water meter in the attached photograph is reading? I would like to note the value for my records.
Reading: 4.72 kL
